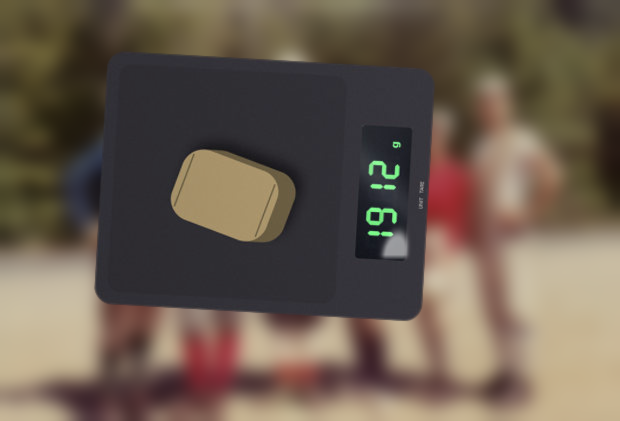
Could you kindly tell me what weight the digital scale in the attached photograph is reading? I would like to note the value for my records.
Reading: 1912 g
